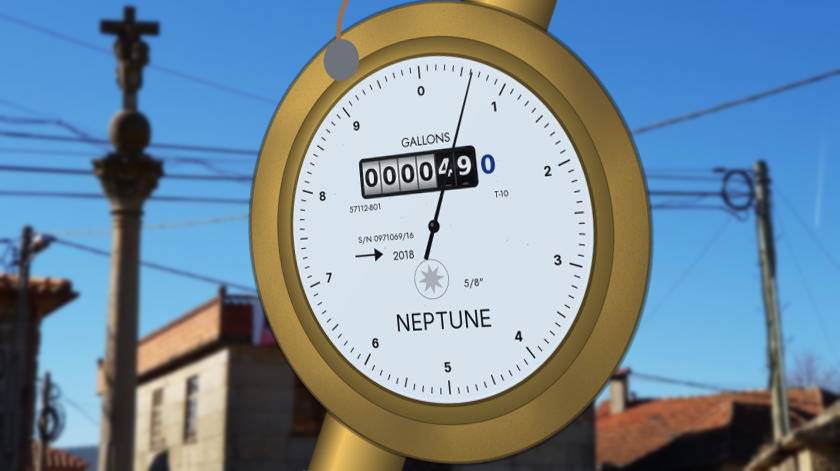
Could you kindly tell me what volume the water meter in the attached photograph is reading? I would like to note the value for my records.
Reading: 490.6 gal
